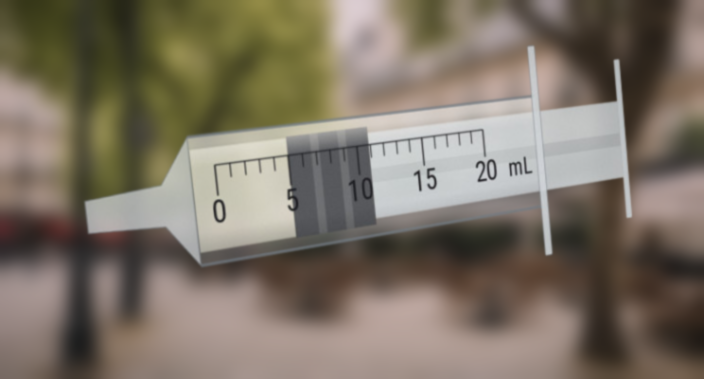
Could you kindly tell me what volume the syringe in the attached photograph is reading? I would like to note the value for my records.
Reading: 5 mL
